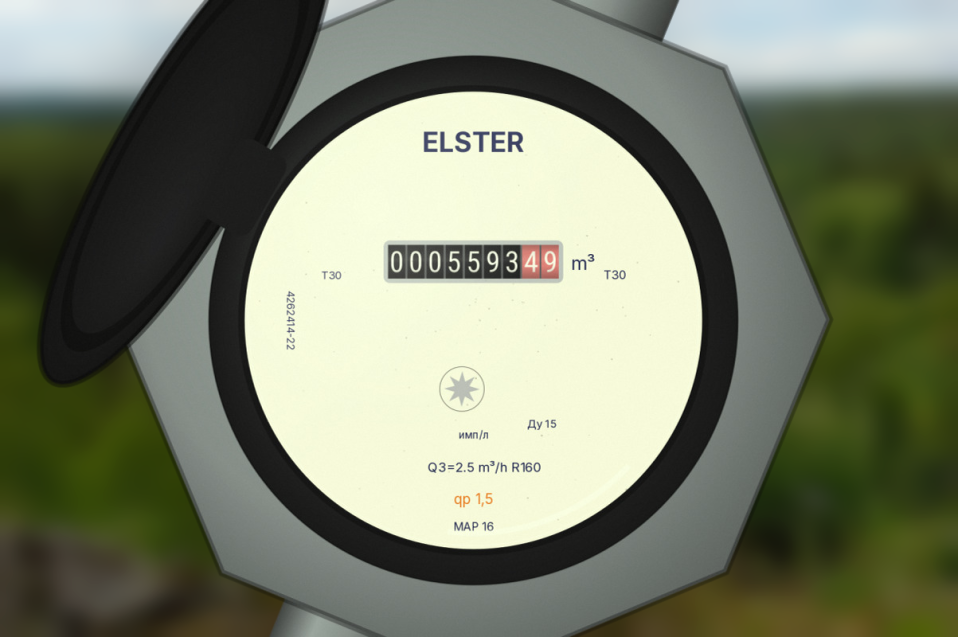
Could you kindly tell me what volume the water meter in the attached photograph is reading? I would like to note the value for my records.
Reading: 5593.49 m³
